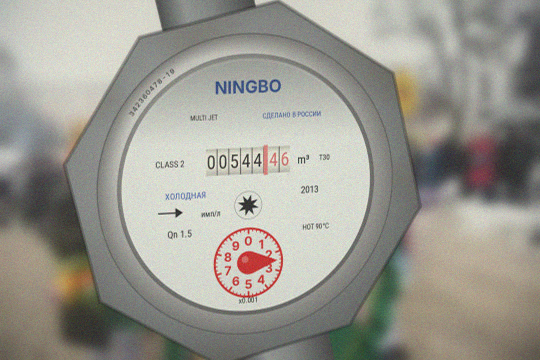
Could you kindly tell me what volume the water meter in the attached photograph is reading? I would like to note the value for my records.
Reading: 544.462 m³
